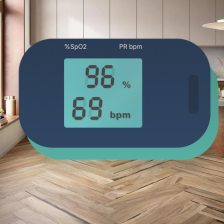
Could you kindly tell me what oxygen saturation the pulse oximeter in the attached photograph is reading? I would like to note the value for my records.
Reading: 96 %
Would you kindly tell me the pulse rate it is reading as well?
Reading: 69 bpm
